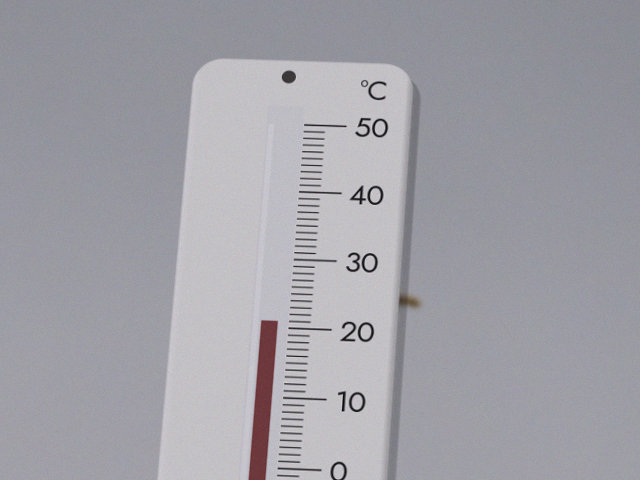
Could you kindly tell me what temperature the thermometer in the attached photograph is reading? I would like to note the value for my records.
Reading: 21 °C
